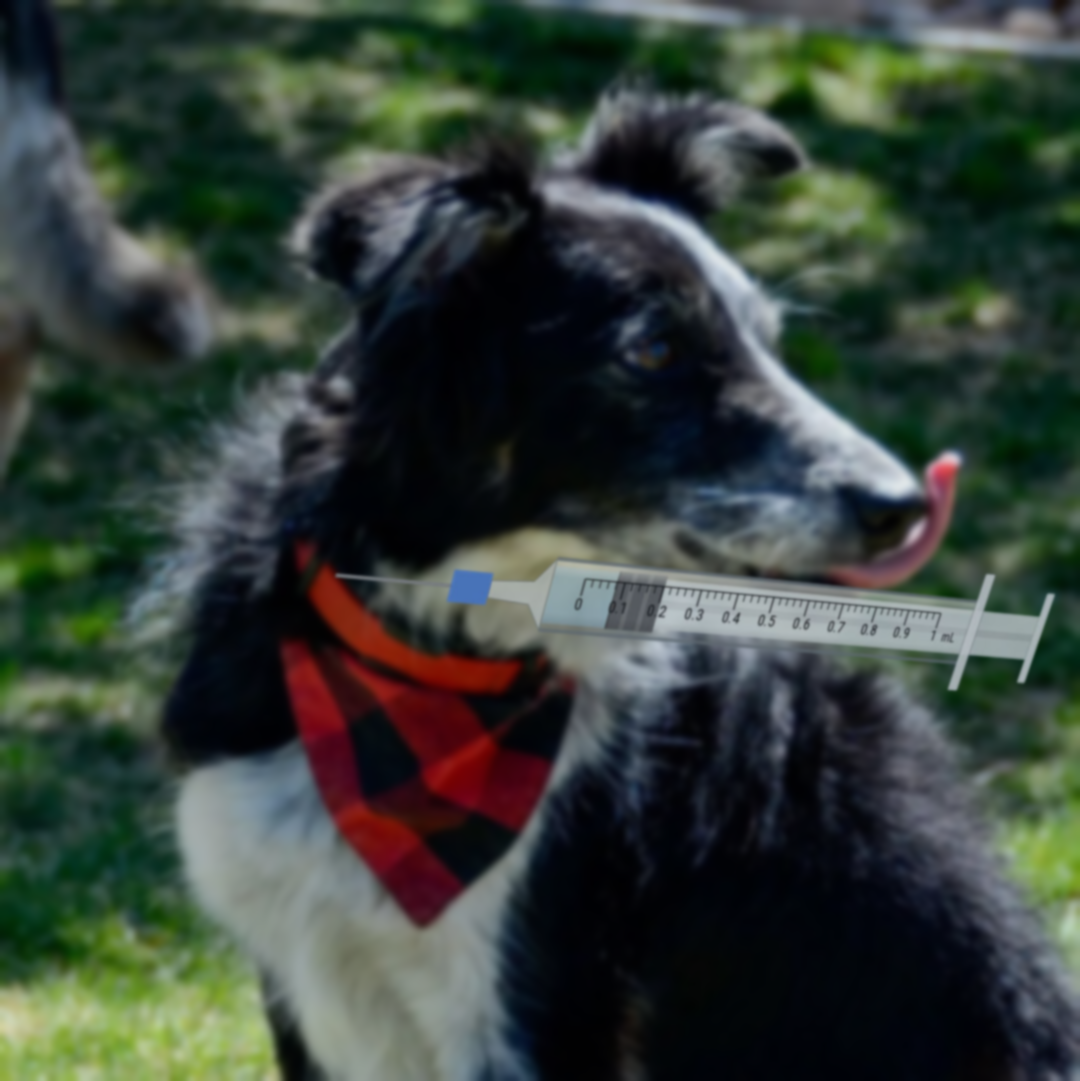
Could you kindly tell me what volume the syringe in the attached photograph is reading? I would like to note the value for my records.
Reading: 0.08 mL
